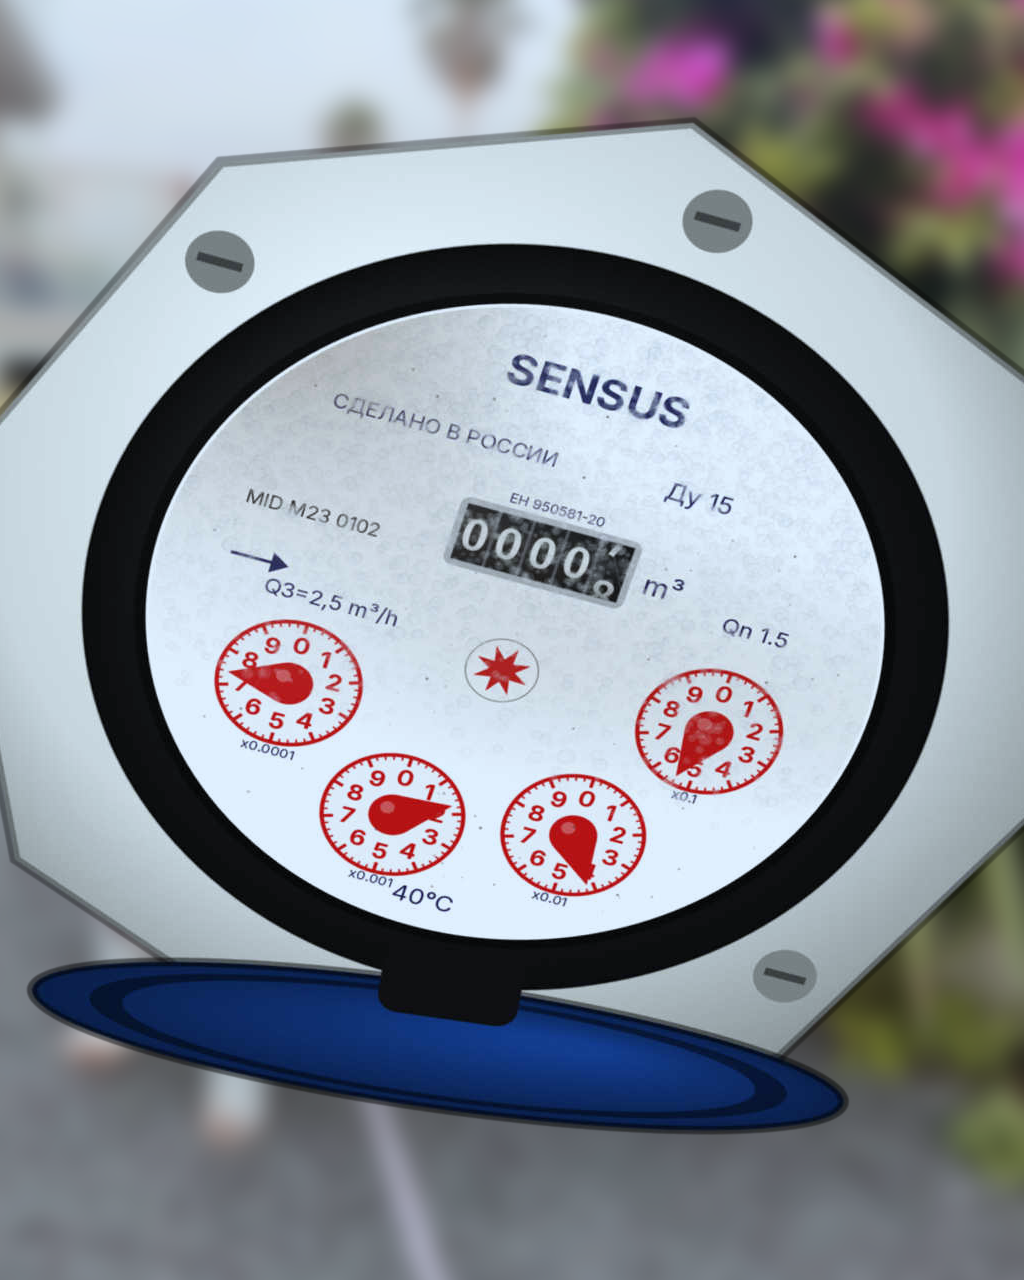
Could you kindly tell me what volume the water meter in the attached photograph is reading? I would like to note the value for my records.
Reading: 7.5417 m³
